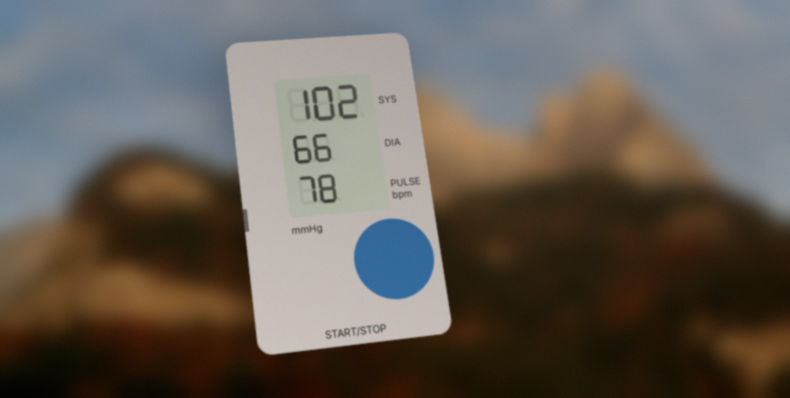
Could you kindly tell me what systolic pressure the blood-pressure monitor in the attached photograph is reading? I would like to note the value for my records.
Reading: 102 mmHg
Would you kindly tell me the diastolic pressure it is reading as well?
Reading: 66 mmHg
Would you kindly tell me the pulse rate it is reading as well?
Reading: 78 bpm
